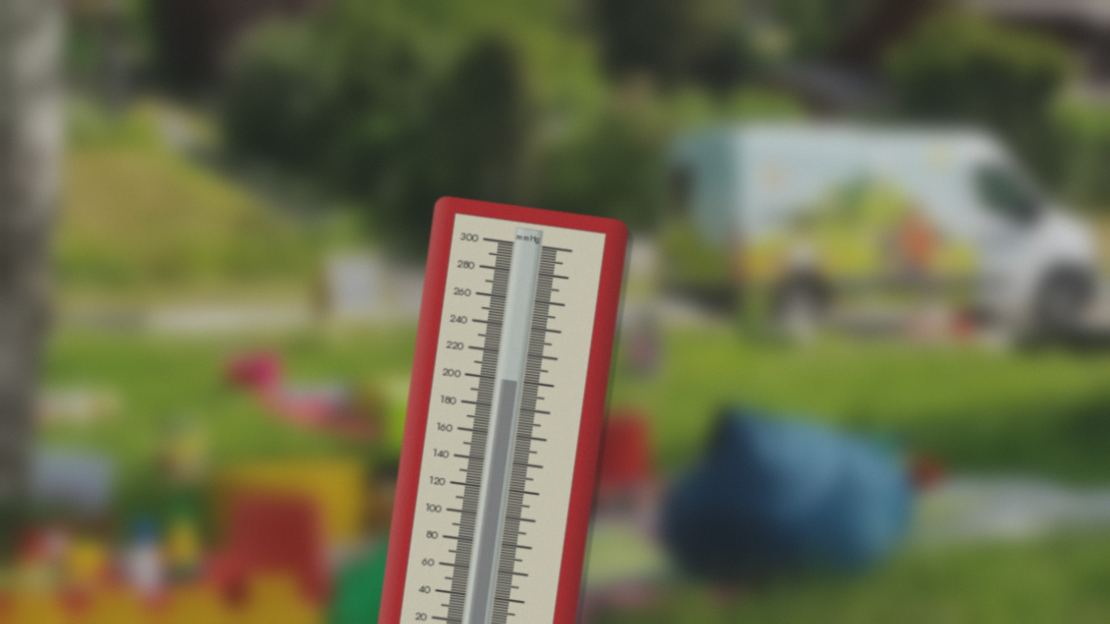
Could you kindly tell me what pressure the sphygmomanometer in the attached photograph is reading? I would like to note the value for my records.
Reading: 200 mmHg
